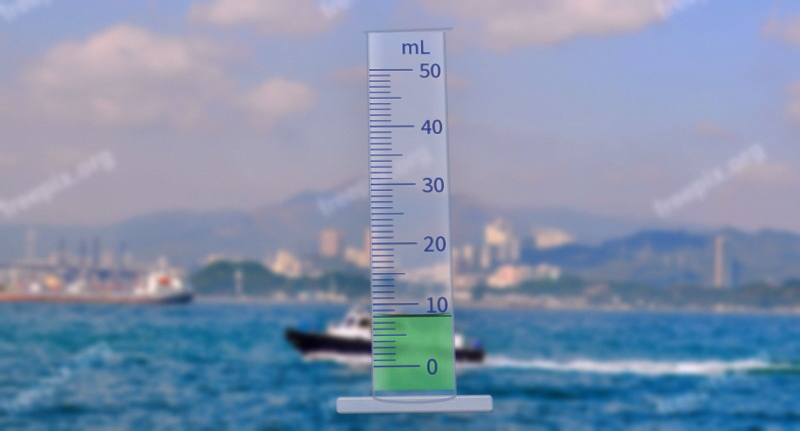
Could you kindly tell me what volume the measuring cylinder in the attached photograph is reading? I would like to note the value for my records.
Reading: 8 mL
